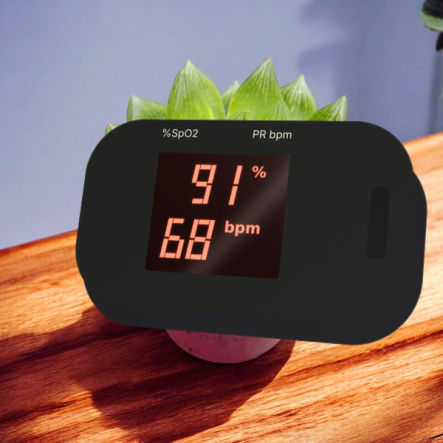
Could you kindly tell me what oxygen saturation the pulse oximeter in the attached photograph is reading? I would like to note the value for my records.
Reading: 91 %
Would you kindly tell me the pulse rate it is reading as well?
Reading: 68 bpm
